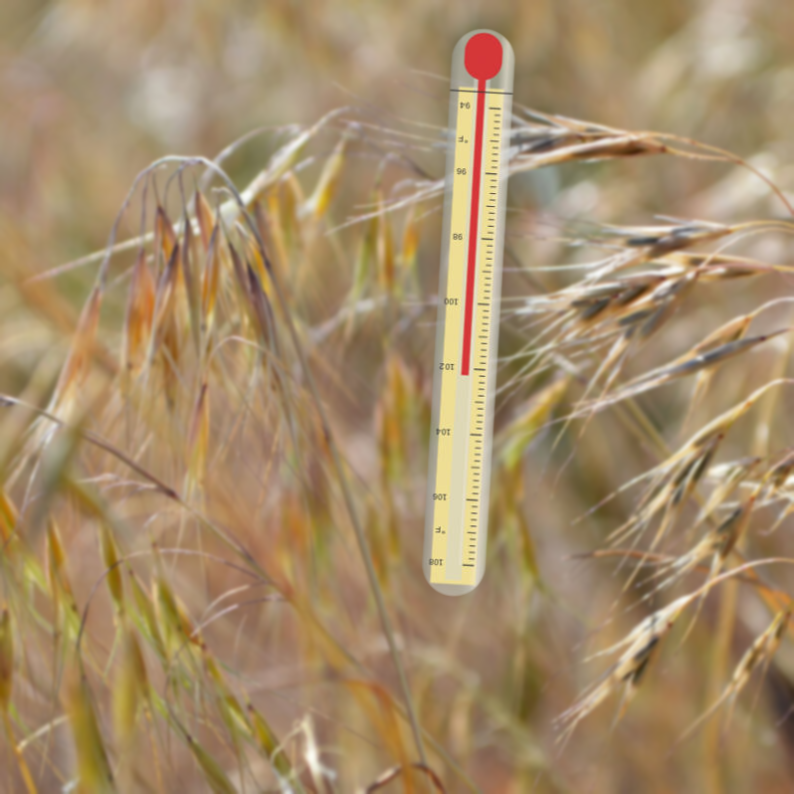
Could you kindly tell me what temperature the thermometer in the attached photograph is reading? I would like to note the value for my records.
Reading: 102.2 °F
